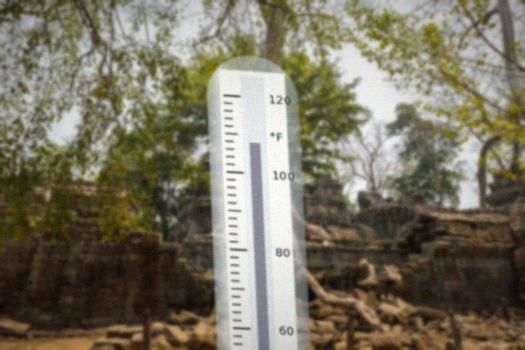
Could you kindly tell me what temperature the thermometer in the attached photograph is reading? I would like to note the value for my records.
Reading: 108 °F
